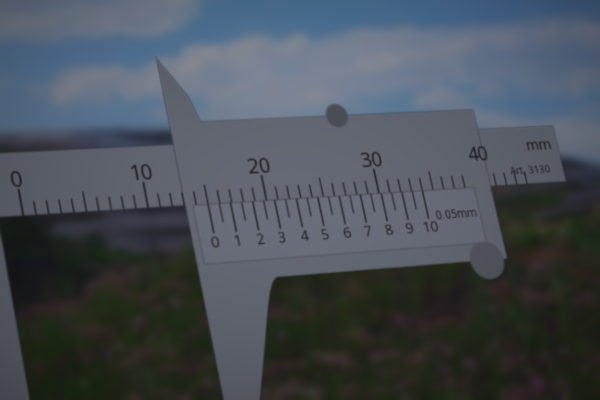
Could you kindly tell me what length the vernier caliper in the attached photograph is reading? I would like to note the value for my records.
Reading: 15.0 mm
